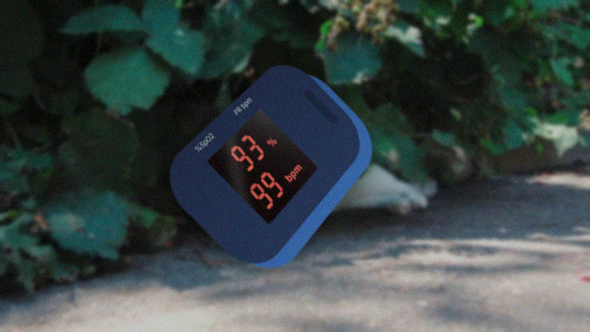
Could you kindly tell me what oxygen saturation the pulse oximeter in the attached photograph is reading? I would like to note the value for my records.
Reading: 93 %
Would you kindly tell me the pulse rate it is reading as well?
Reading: 99 bpm
